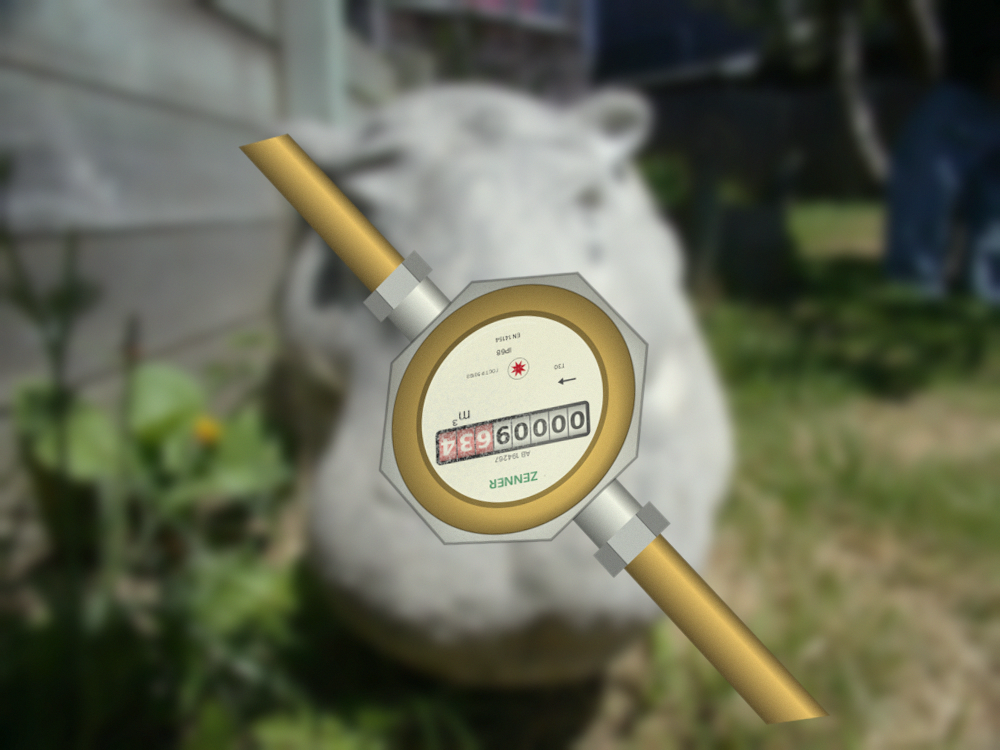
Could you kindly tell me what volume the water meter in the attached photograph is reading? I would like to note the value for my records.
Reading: 9.634 m³
